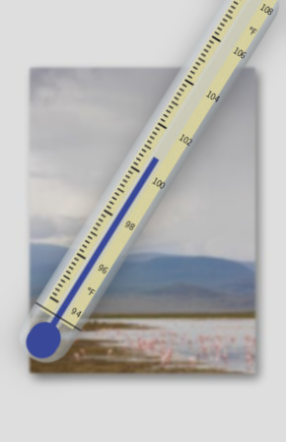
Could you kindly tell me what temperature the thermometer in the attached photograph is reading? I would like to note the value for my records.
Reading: 100.8 °F
